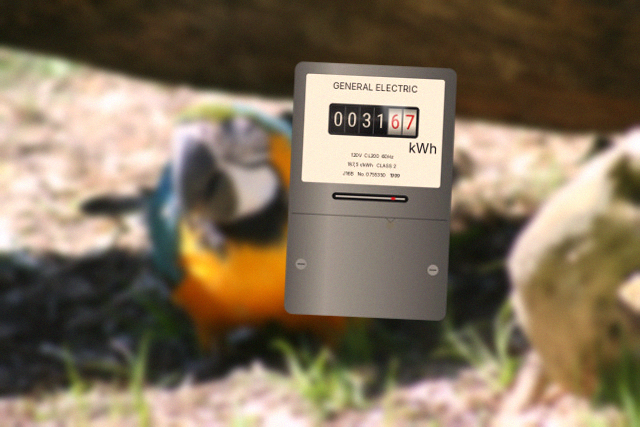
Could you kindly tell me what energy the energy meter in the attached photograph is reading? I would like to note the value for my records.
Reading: 31.67 kWh
